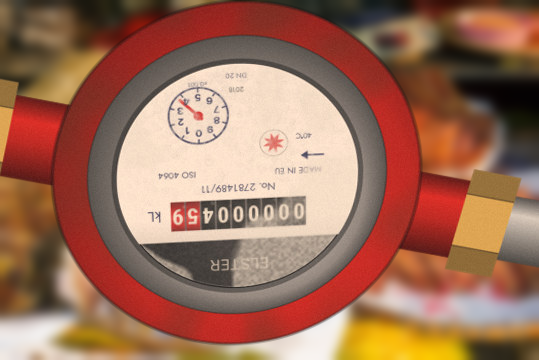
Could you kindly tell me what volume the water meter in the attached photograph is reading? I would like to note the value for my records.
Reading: 4.593 kL
